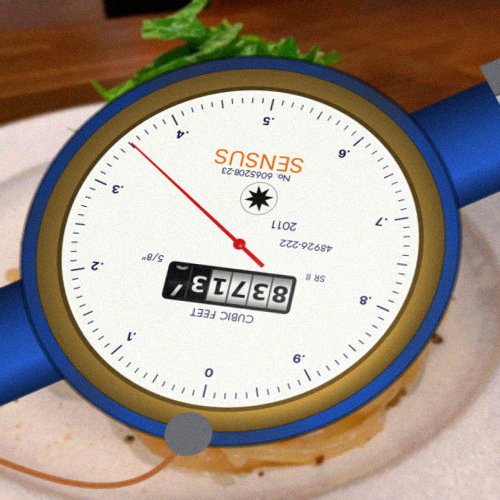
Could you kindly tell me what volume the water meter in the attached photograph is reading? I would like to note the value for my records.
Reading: 837137.35 ft³
